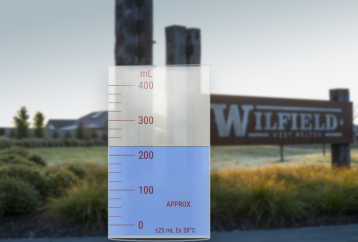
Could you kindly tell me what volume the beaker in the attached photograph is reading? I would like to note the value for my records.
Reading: 225 mL
